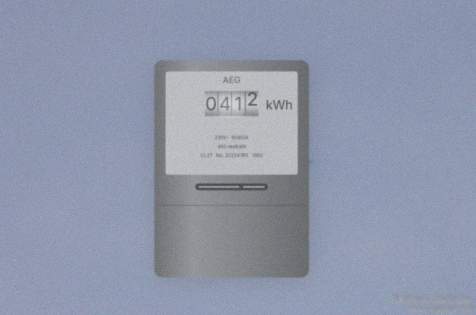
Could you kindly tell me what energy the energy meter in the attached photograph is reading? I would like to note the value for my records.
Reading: 412 kWh
